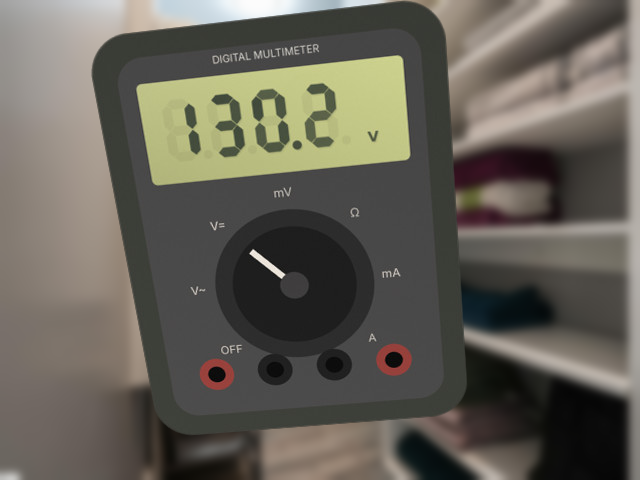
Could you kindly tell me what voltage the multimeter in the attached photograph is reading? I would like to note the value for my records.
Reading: 130.2 V
